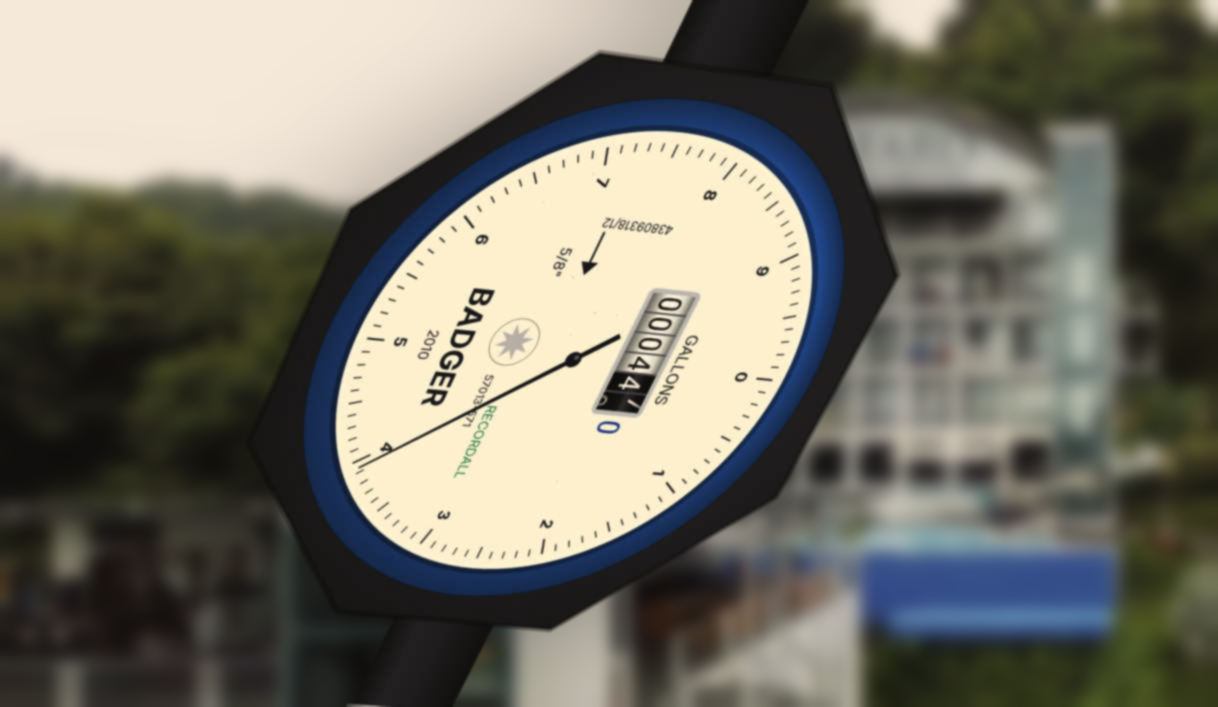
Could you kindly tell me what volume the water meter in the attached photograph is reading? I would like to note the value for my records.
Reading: 4473.9 gal
